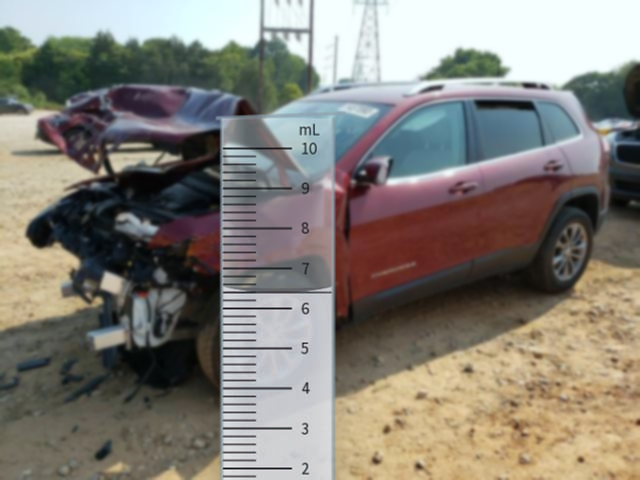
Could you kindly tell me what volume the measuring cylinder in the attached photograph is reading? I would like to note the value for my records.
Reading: 6.4 mL
